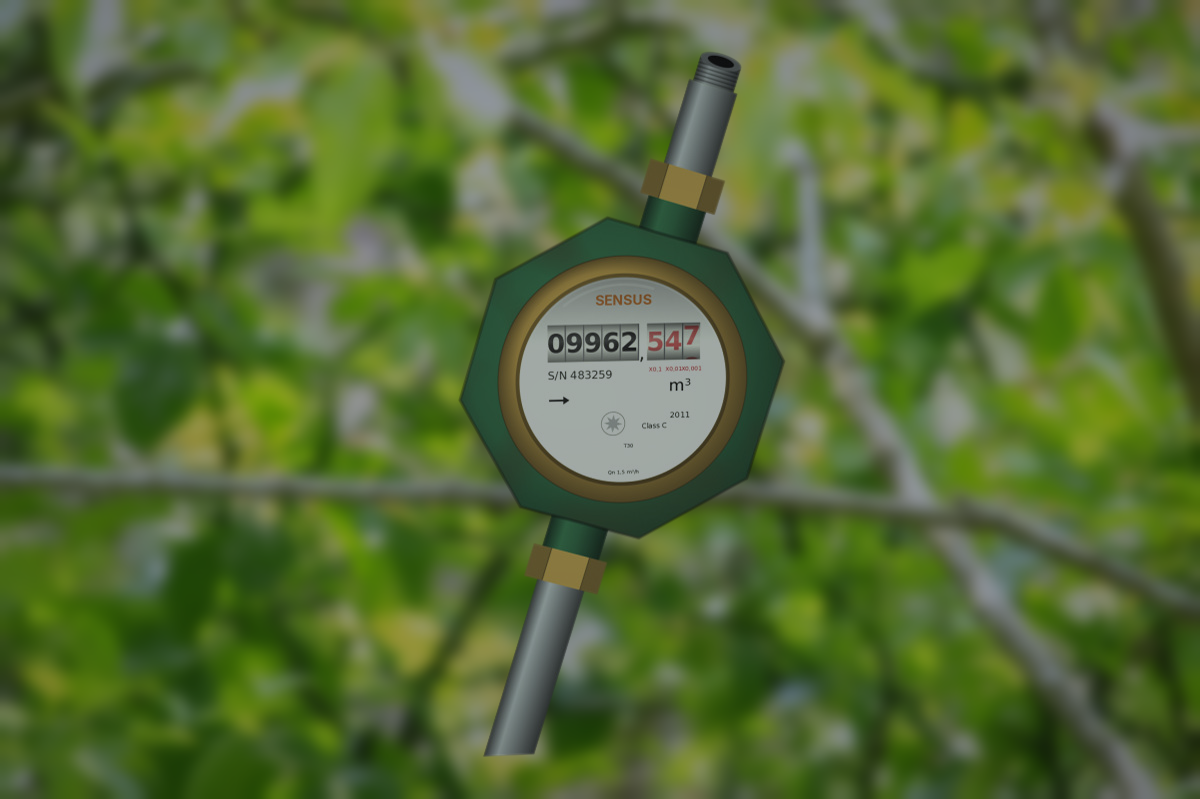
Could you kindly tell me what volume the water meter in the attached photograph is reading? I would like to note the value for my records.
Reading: 9962.547 m³
